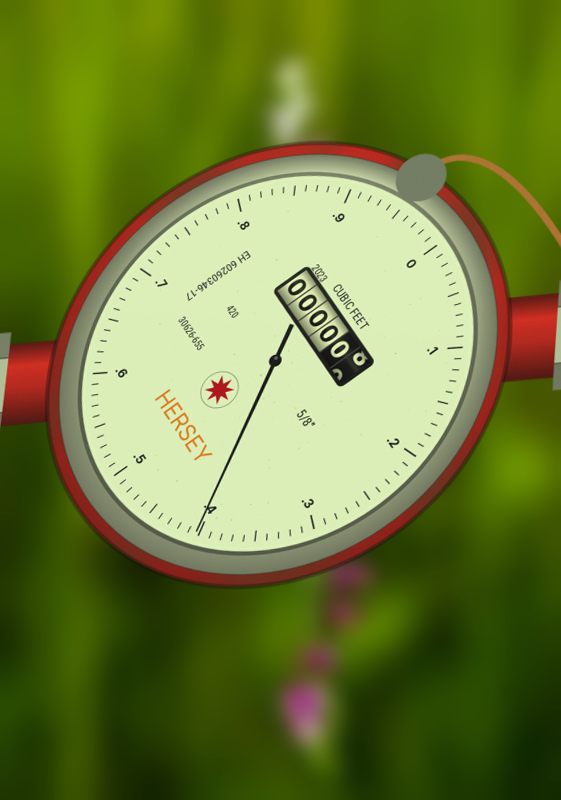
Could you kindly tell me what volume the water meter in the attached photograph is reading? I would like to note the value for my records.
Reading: 8.40 ft³
